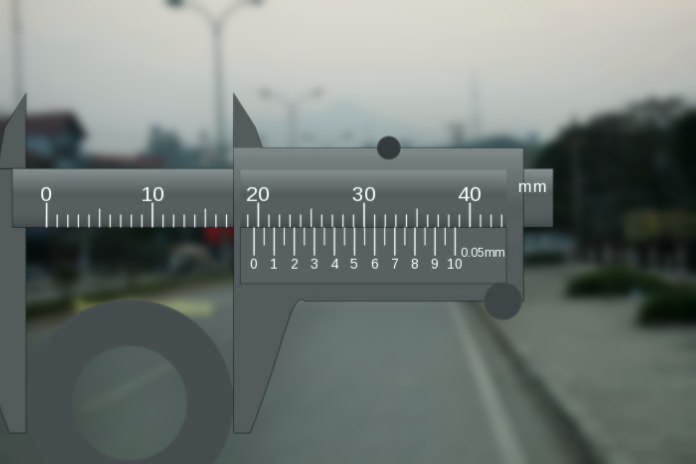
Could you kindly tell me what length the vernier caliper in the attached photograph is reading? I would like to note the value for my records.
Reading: 19.6 mm
